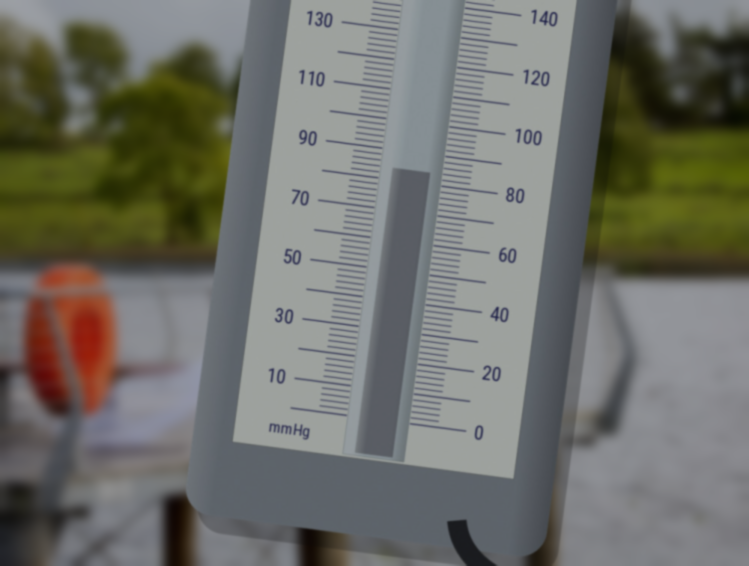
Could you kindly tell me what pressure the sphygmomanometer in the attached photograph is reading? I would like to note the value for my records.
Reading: 84 mmHg
